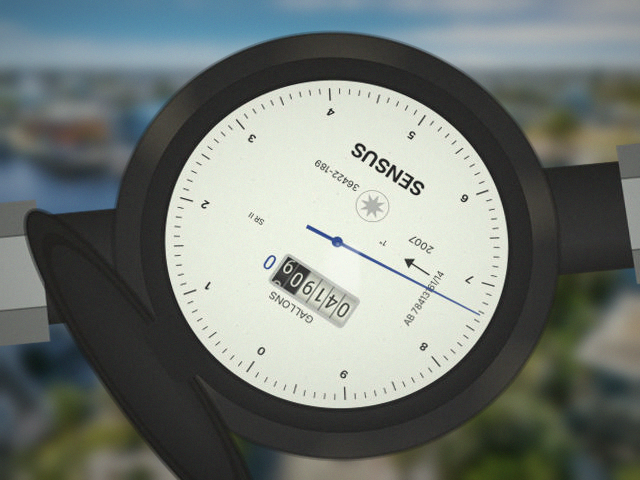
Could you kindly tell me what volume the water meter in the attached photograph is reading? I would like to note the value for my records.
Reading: 419087.3 gal
